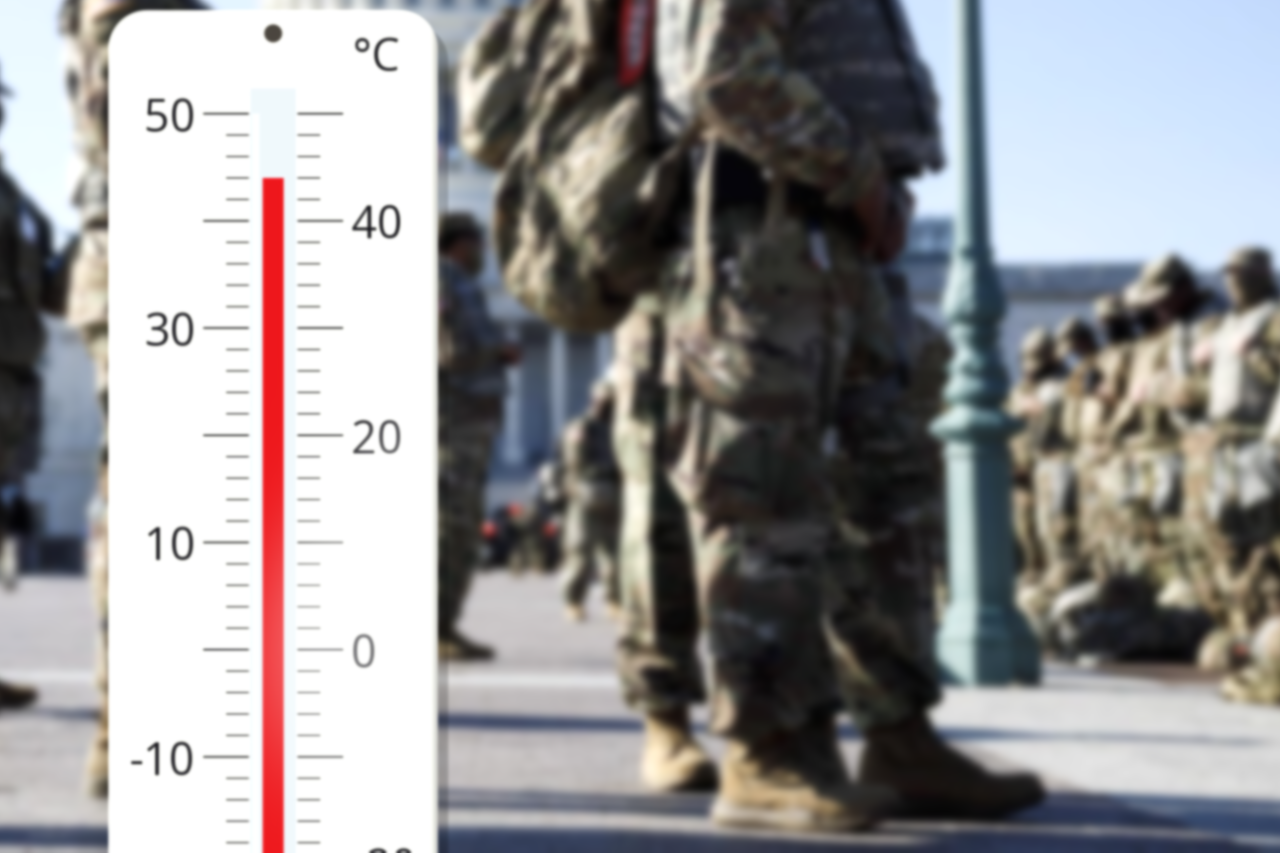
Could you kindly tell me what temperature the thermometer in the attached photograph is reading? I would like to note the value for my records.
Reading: 44 °C
